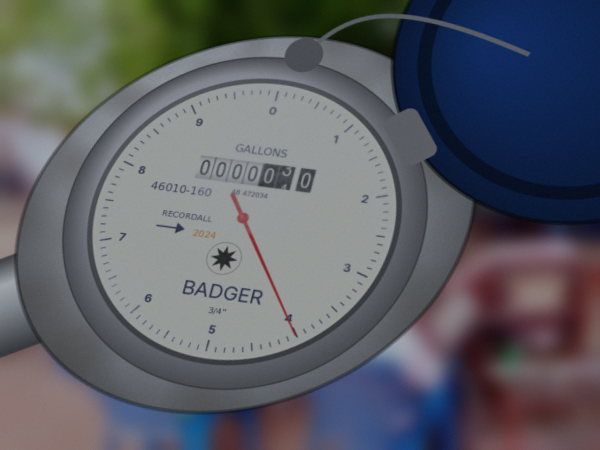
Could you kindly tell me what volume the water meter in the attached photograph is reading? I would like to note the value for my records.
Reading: 34.0 gal
